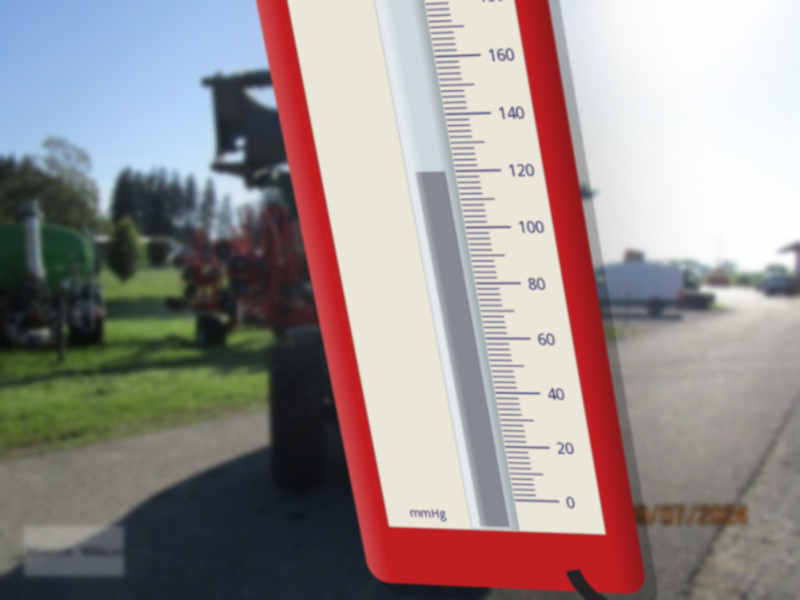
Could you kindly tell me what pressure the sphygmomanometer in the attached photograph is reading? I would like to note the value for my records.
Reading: 120 mmHg
